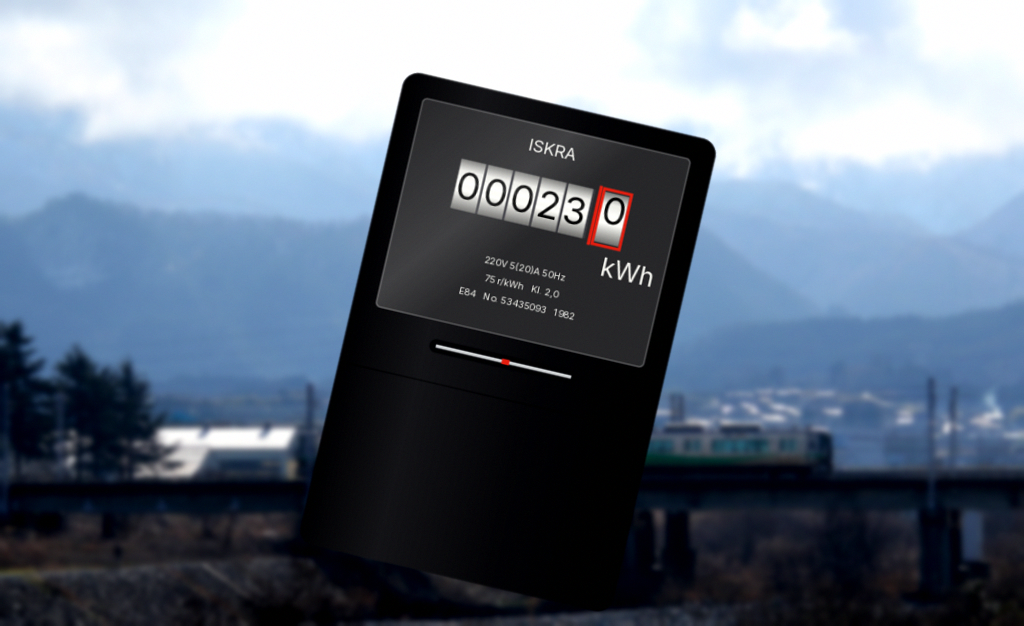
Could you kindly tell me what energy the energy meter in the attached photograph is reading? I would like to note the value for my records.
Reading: 23.0 kWh
